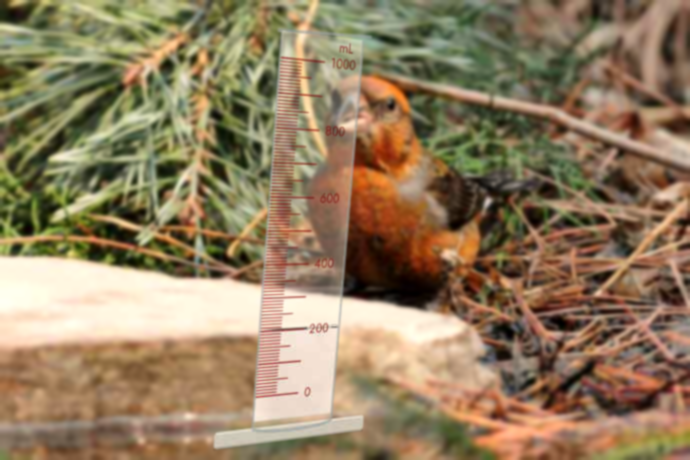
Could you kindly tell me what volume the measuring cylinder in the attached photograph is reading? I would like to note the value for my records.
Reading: 200 mL
